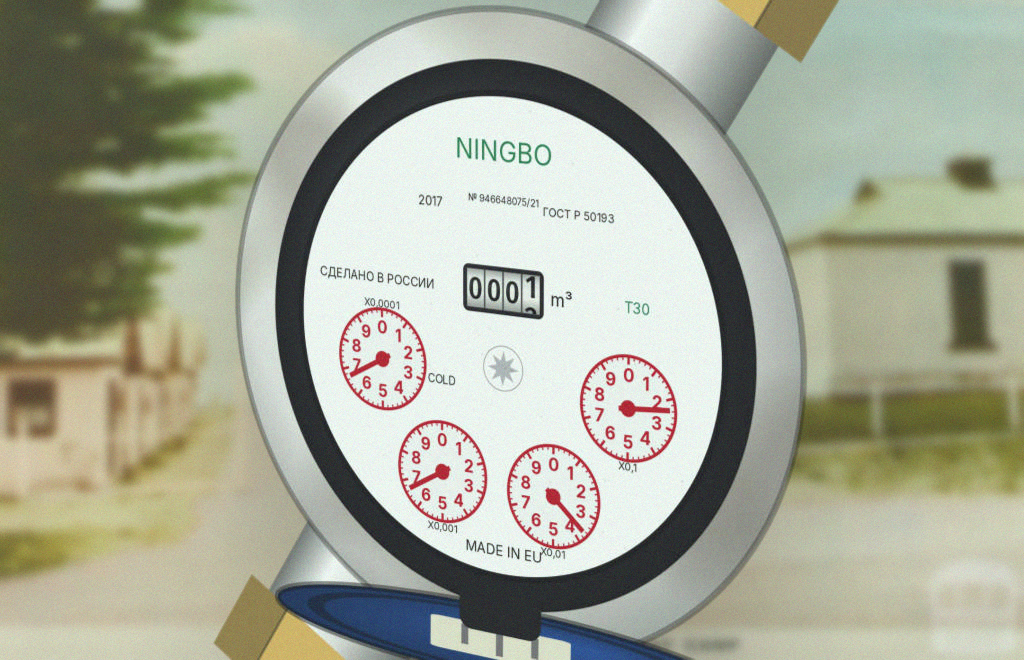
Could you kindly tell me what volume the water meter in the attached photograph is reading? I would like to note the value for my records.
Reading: 1.2366 m³
